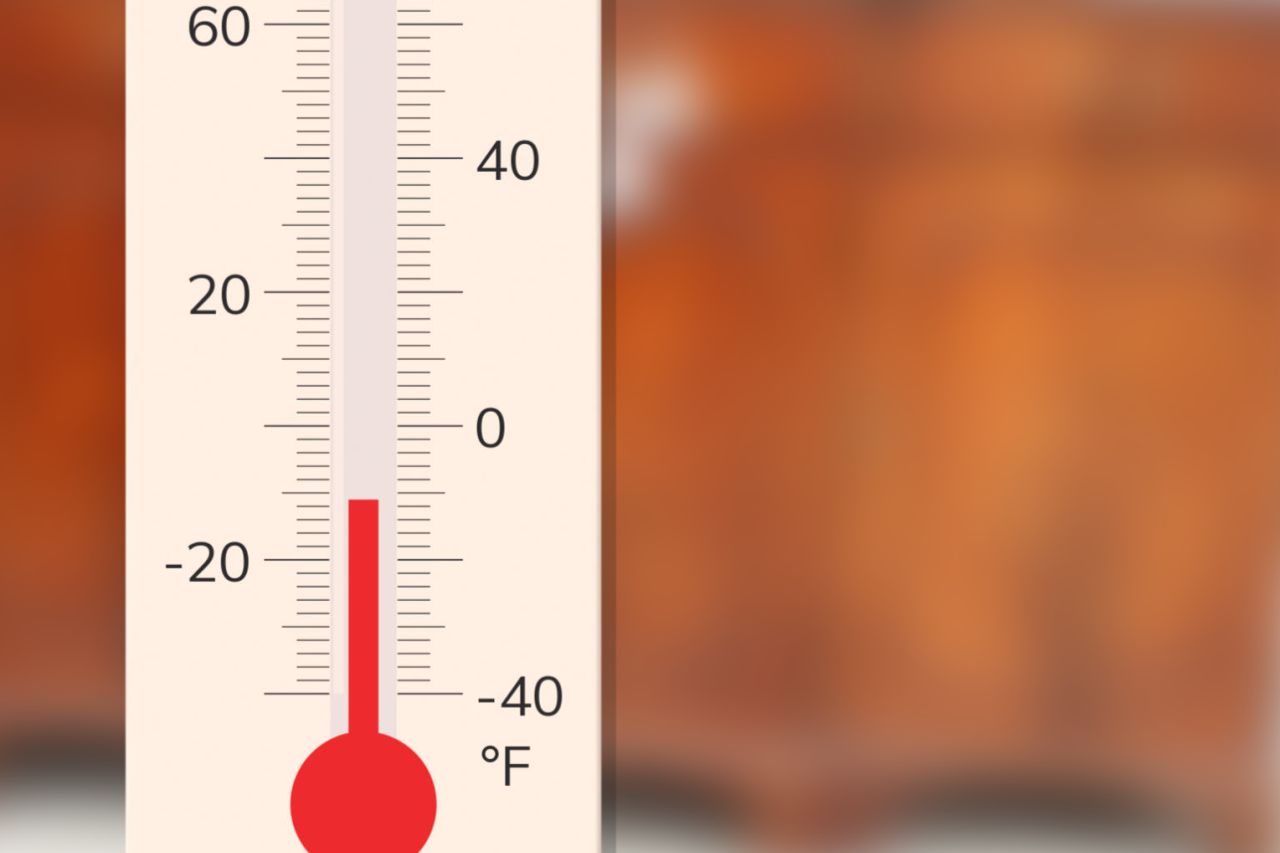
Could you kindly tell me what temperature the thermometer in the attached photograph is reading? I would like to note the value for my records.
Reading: -11 °F
